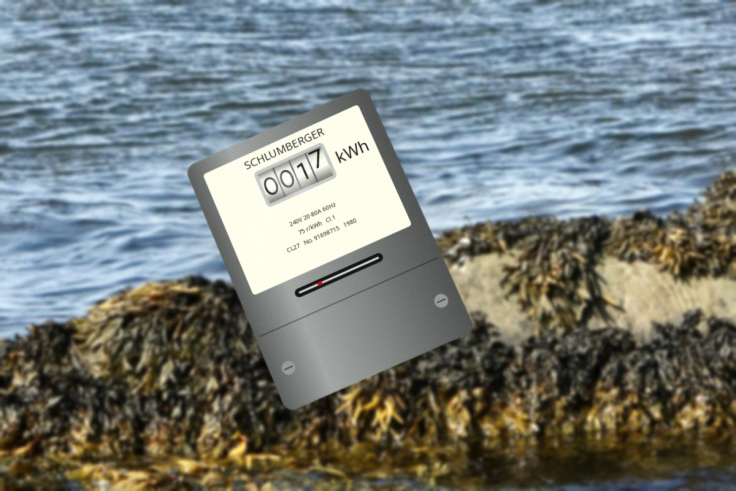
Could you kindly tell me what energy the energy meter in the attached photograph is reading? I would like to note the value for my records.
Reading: 17 kWh
